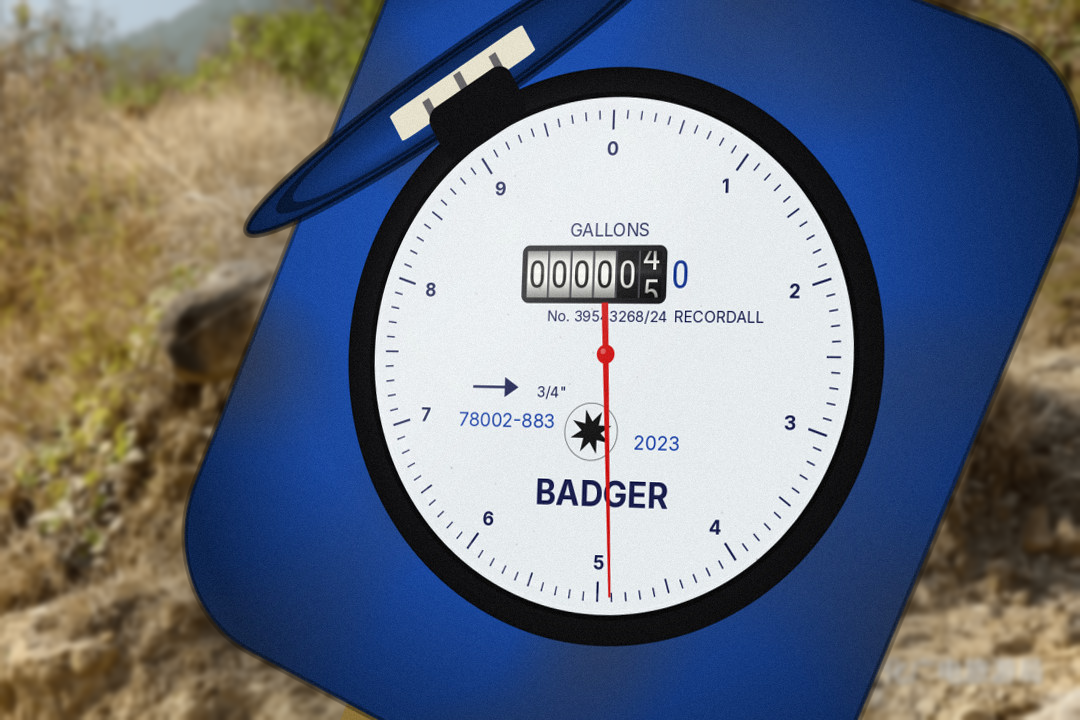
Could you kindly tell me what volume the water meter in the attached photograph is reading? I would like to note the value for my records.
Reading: 44.9 gal
